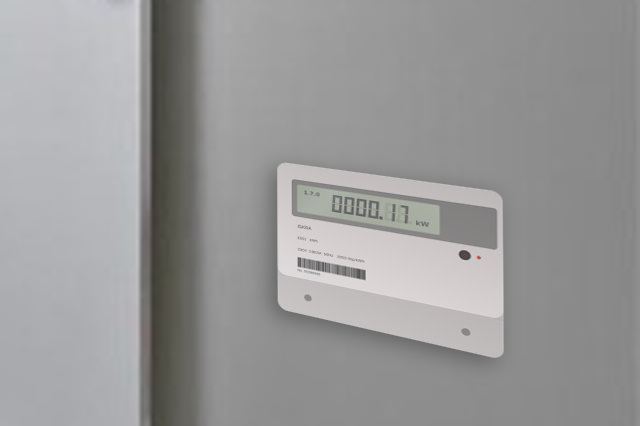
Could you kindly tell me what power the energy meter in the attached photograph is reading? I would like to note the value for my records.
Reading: 0.17 kW
